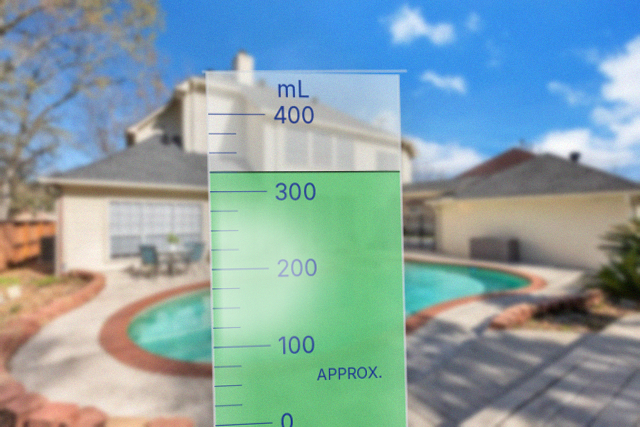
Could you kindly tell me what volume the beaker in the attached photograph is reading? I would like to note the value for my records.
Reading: 325 mL
